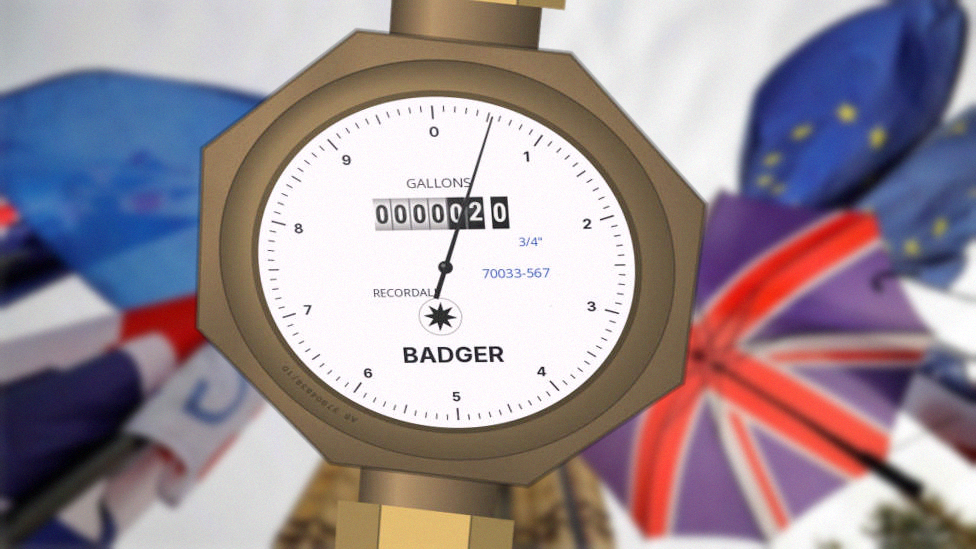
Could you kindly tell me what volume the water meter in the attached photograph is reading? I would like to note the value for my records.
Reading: 20.5 gal
